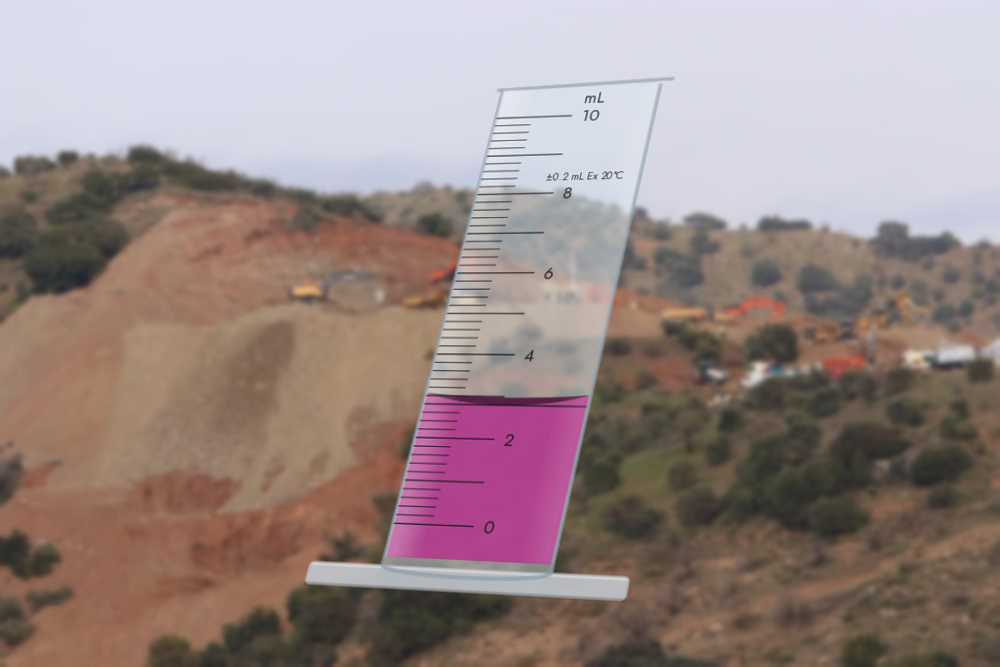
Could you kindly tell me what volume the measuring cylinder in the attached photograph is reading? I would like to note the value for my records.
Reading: 2.8 mL
